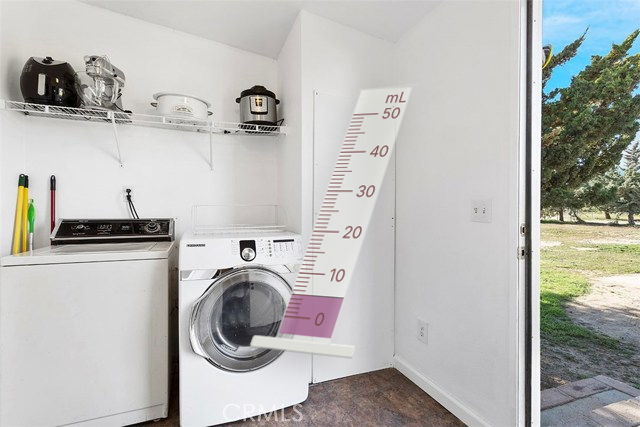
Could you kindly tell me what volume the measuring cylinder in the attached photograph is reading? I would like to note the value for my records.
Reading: 5 mL
